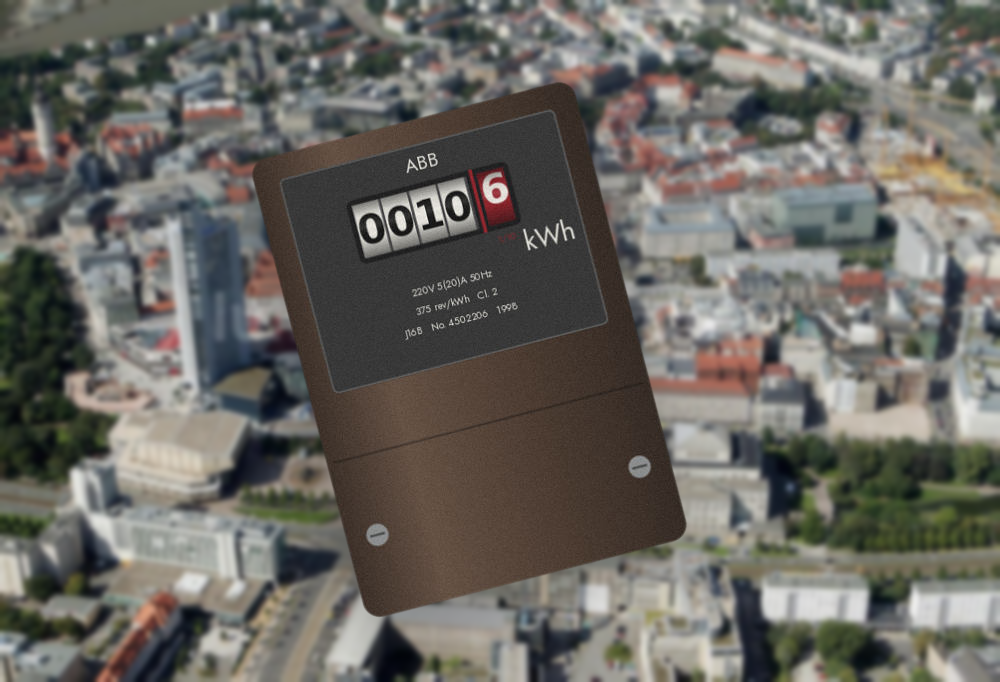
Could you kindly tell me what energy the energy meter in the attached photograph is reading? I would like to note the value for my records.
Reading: 10.6 kWh
